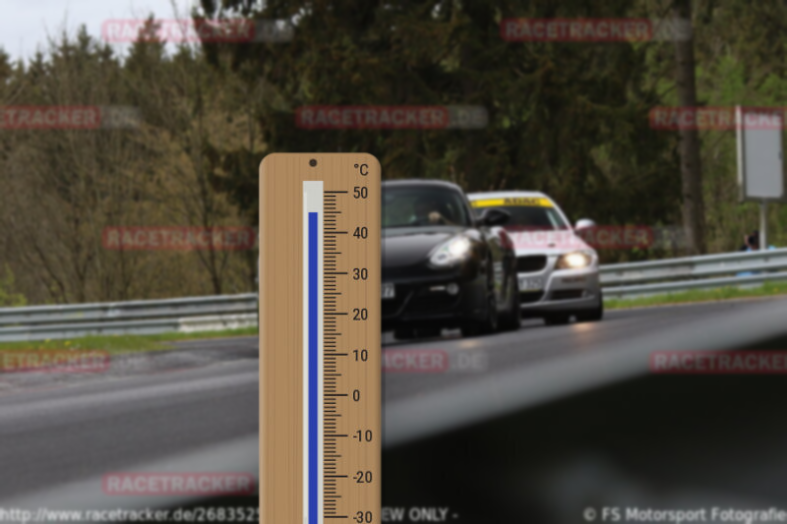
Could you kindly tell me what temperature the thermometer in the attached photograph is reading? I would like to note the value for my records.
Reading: 45 °C
